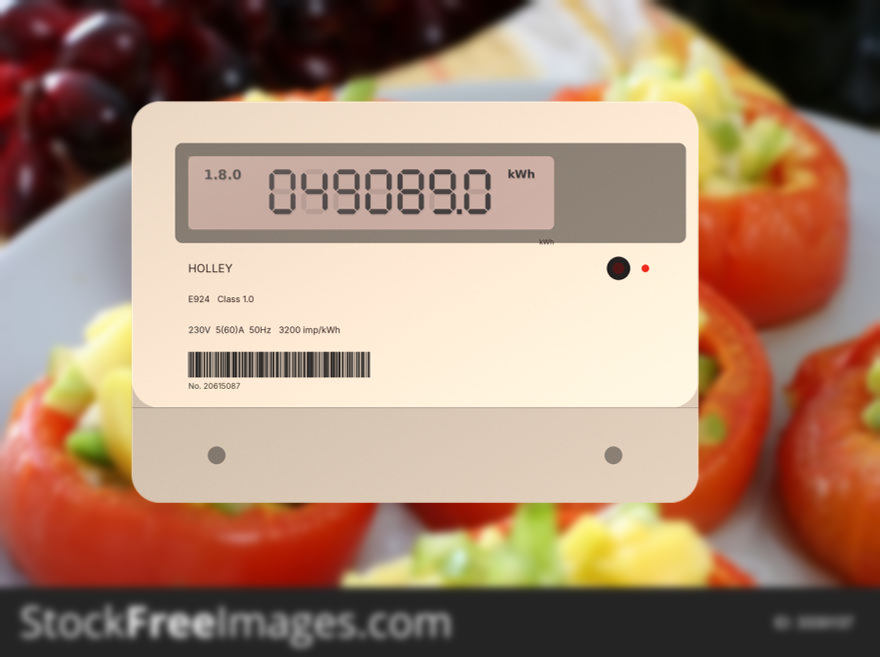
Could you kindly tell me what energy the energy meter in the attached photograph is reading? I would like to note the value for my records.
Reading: 49089.0 kWh
